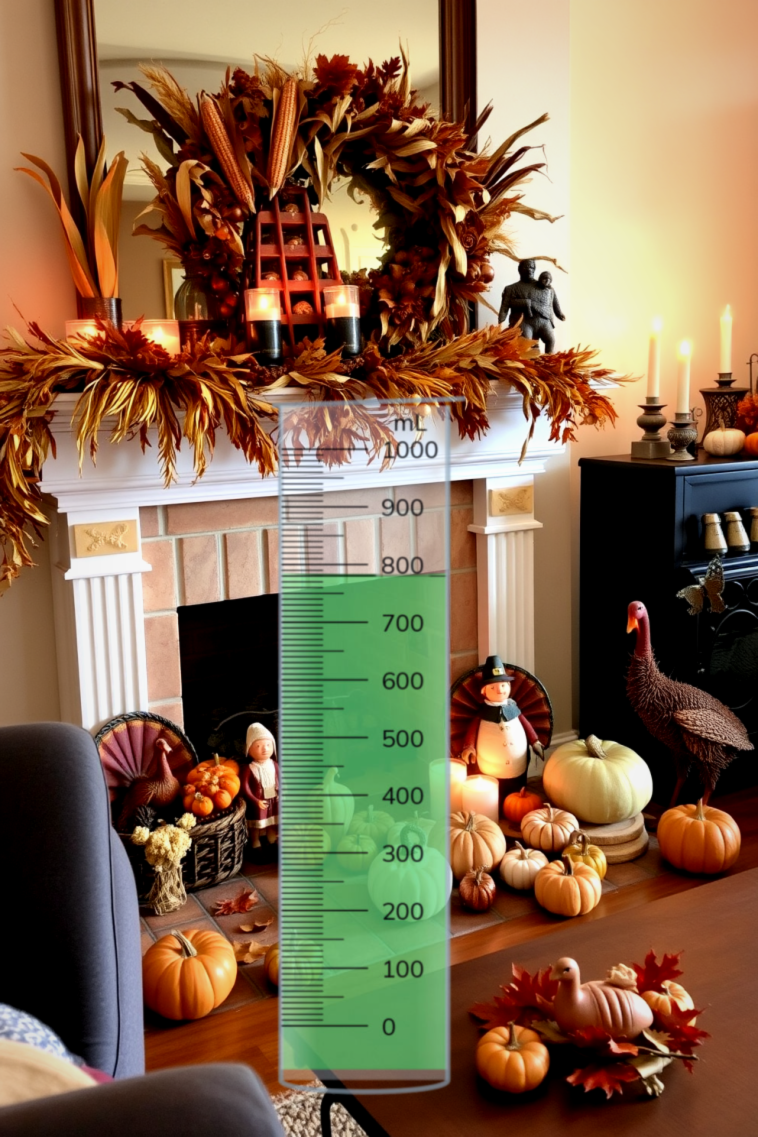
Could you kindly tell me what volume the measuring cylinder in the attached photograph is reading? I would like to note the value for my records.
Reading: 780 mL
